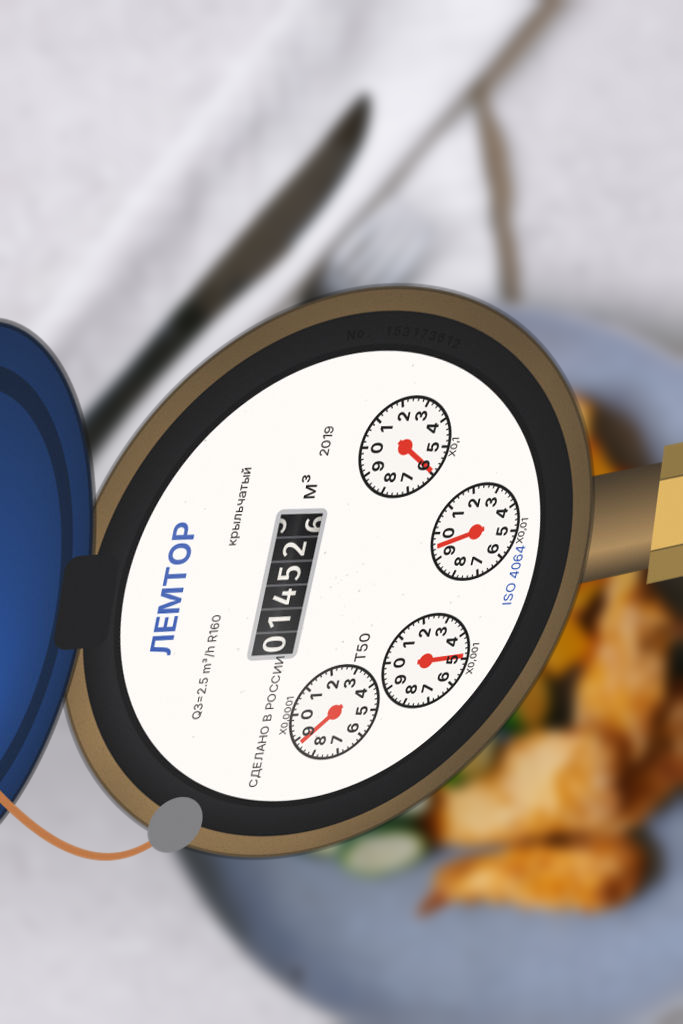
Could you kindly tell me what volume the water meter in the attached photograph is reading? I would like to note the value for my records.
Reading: 14525.5948 m³
